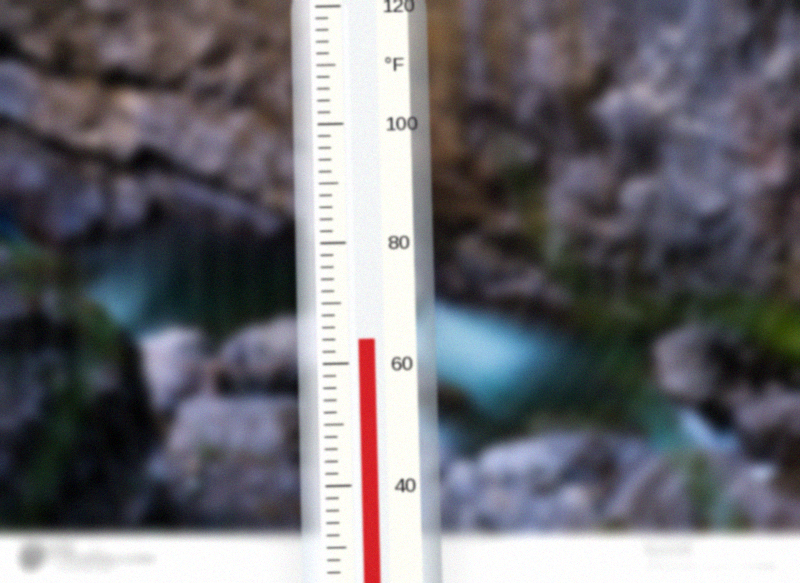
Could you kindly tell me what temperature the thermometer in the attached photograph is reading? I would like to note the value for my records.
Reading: 64 °F
